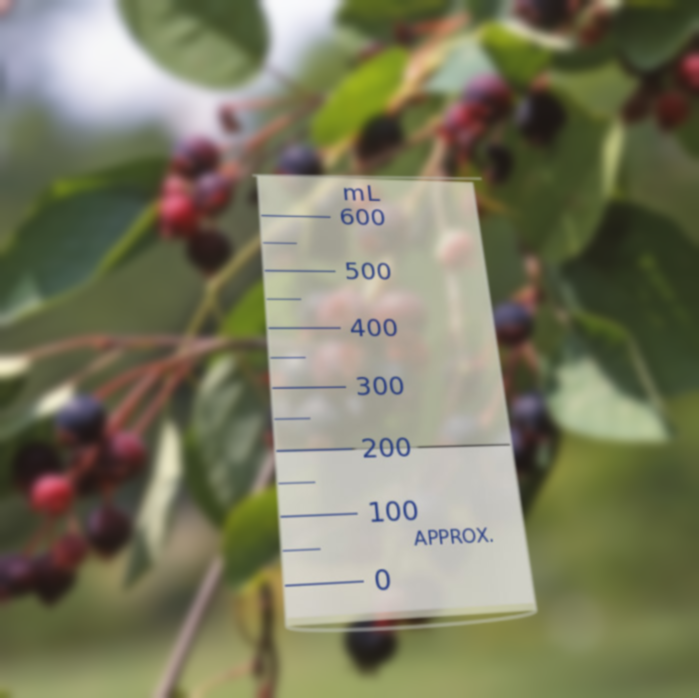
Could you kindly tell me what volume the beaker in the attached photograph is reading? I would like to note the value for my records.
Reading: 200 mL
